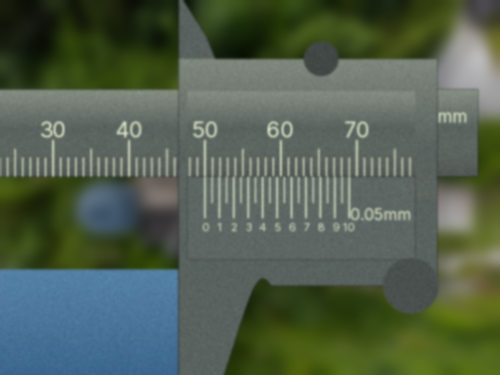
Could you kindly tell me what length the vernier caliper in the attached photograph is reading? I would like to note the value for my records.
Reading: 50.0 mm
